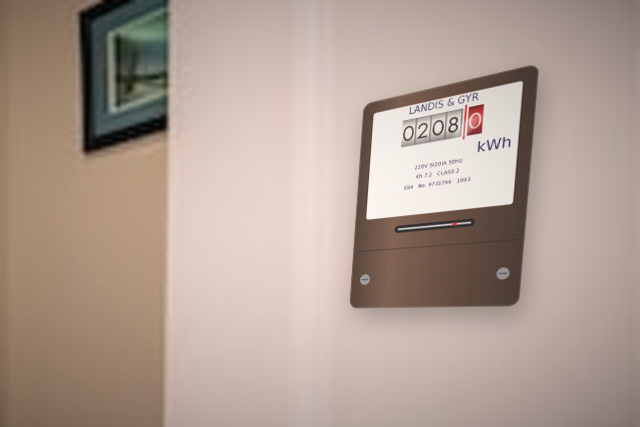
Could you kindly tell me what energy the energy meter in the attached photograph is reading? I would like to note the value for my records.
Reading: 208.0 kWh
